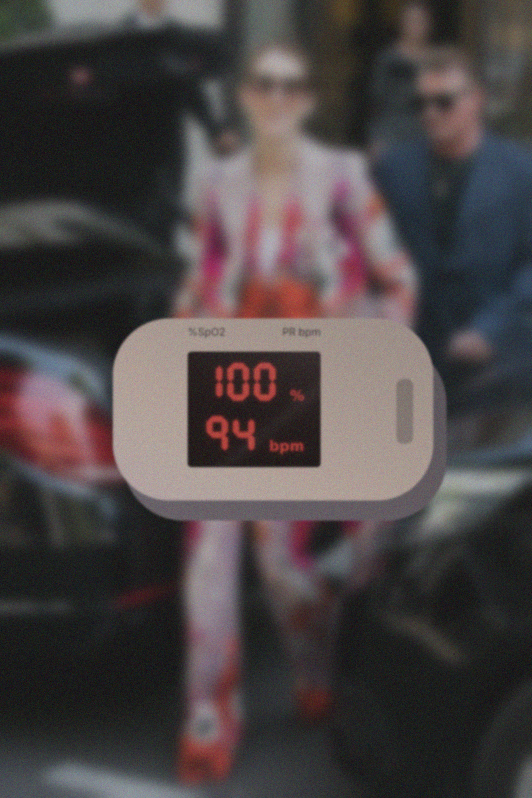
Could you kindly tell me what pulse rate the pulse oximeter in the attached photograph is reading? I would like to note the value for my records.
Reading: 94 bpm
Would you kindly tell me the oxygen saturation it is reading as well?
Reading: 100 %
